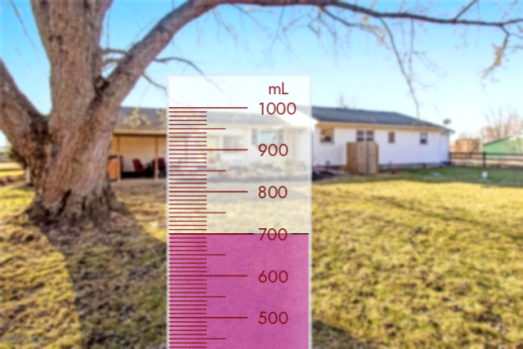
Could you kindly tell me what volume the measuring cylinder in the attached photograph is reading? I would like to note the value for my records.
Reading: 700 mL
